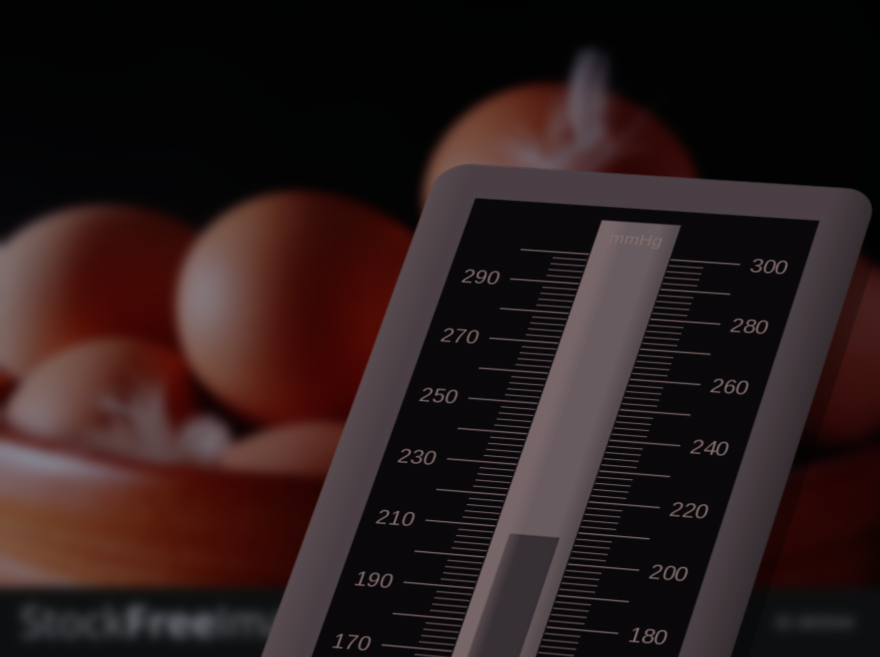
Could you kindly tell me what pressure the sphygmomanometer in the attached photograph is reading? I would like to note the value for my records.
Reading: 208 mmHg
